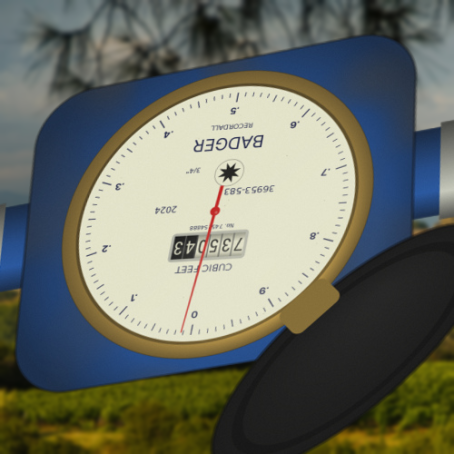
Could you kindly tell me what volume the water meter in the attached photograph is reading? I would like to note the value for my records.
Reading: 735043.01 ft³
